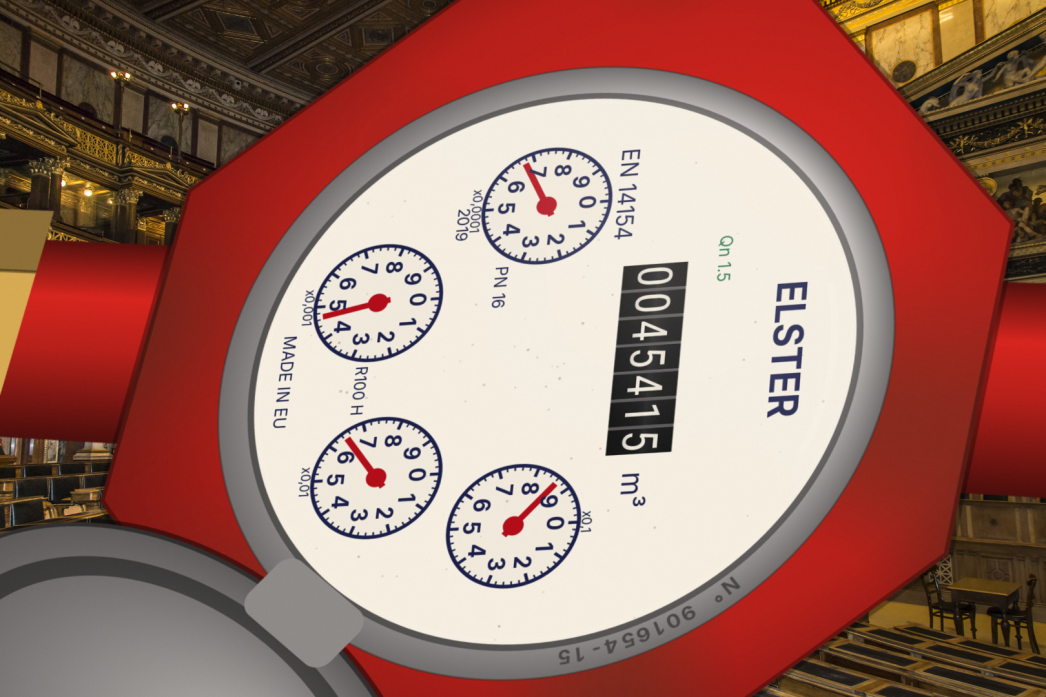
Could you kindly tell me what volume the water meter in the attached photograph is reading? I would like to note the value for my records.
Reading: 45415.8646 m³
